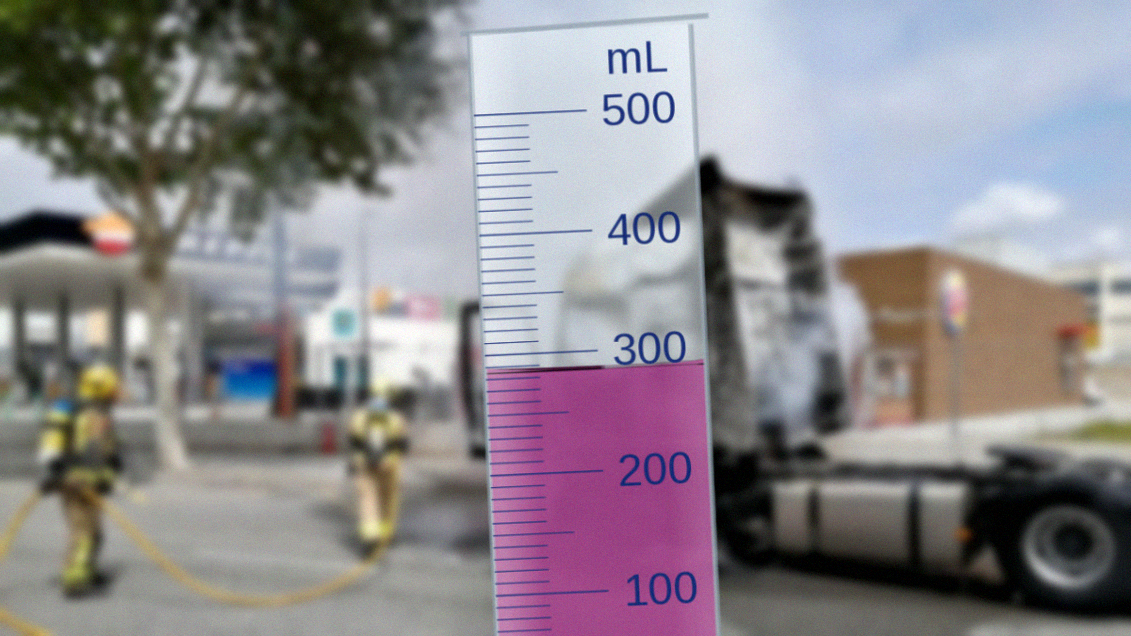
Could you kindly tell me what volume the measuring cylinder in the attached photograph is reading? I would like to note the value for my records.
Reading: 285 mL
